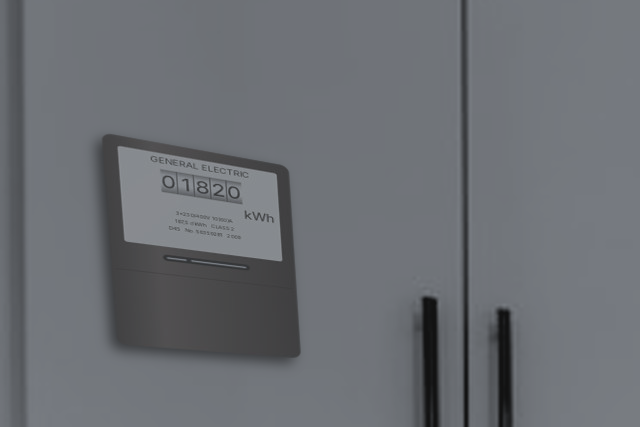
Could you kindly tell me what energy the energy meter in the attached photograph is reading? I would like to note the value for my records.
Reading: 1820 kWh
